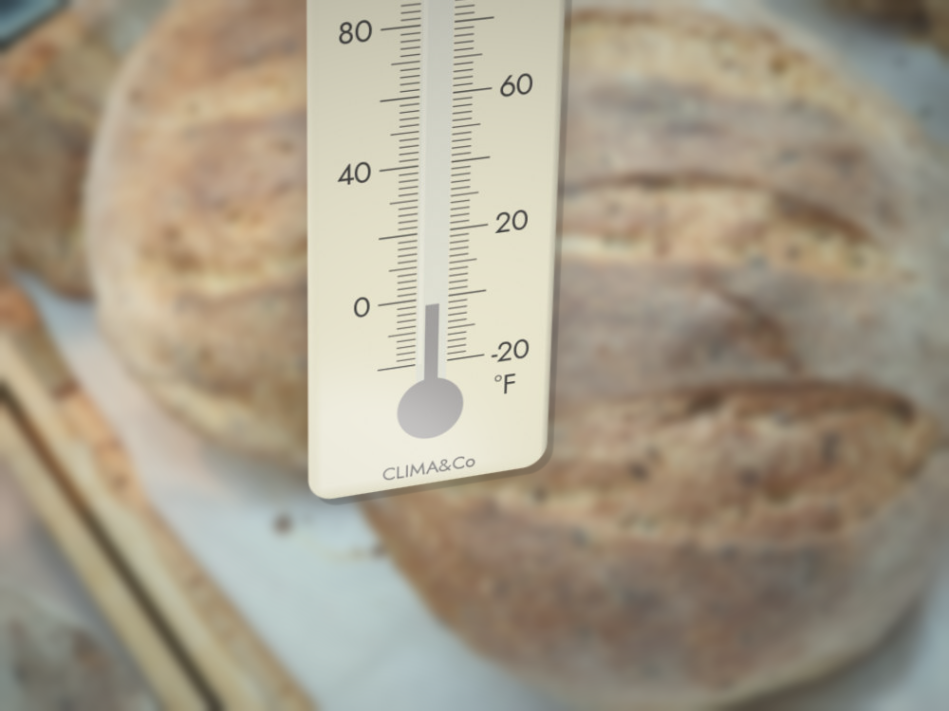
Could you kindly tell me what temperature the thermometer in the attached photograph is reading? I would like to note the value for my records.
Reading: -2 °F
